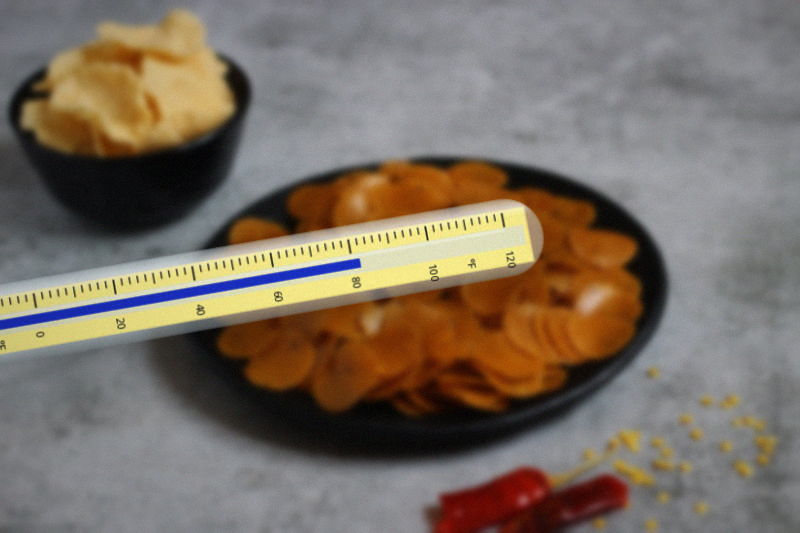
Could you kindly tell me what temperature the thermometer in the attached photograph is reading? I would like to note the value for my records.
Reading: 82 °F
